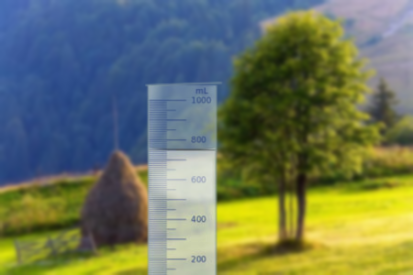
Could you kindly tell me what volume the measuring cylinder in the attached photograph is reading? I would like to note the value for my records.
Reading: 750 mL
